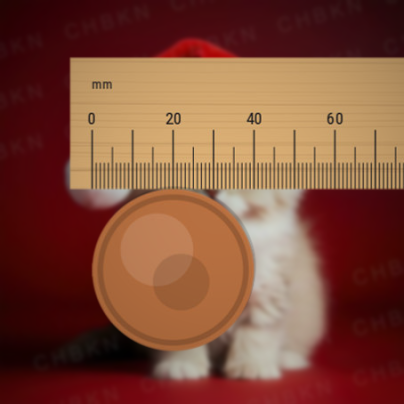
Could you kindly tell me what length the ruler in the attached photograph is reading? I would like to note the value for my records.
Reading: 40 mm
